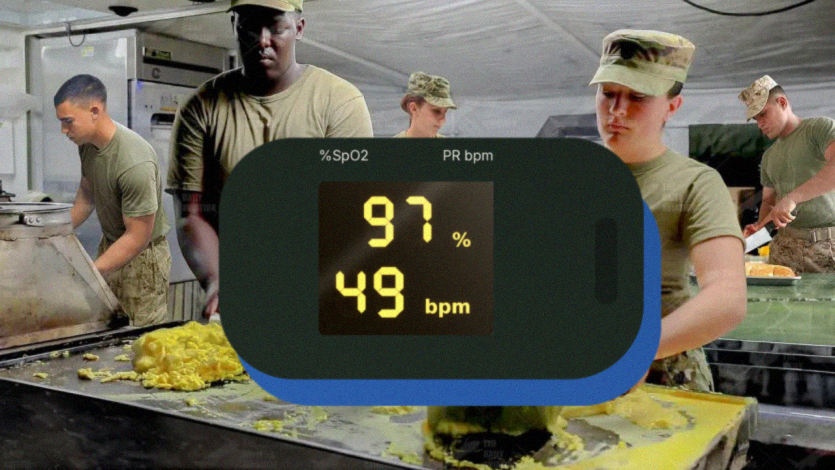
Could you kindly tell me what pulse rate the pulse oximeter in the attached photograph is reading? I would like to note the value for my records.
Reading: 49 bpm
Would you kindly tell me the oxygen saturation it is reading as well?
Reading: 97 %
